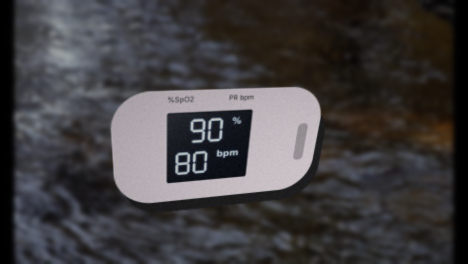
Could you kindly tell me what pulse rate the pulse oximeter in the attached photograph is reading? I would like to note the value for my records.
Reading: 80 bpm
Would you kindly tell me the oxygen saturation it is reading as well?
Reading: 90 %
